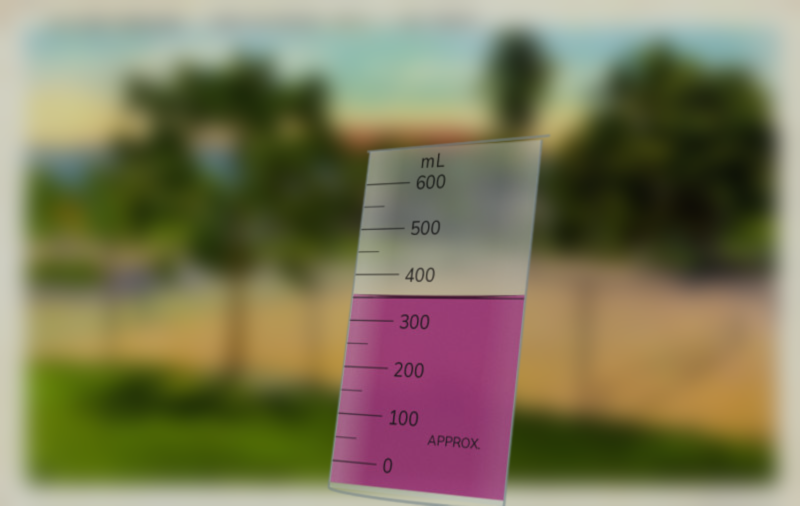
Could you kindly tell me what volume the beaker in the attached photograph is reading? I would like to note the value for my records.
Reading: 350 mL
